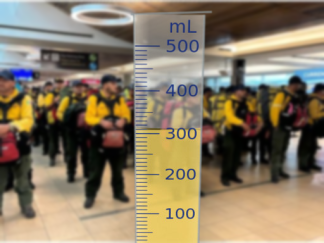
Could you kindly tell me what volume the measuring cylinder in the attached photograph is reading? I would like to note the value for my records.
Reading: 310 mL
